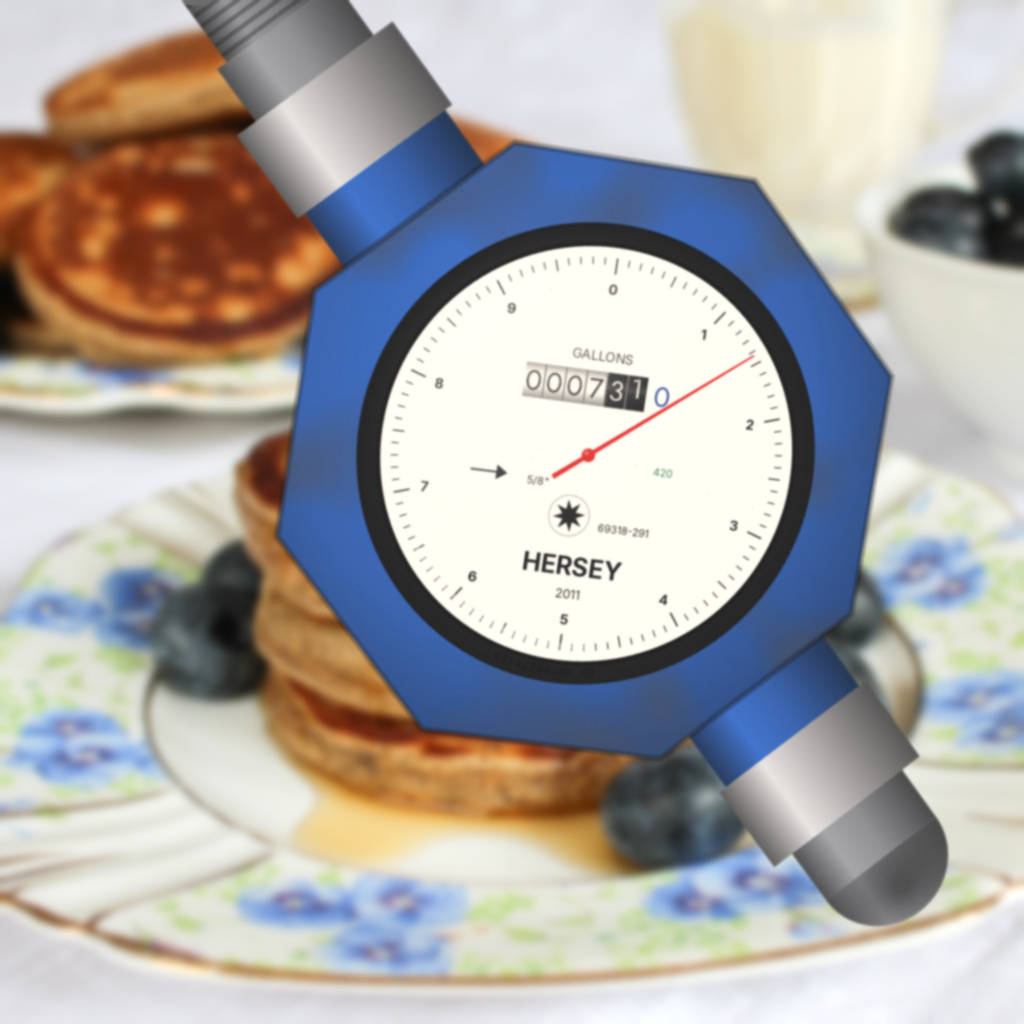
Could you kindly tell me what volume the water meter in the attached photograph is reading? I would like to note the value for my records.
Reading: 7311.4 gal
